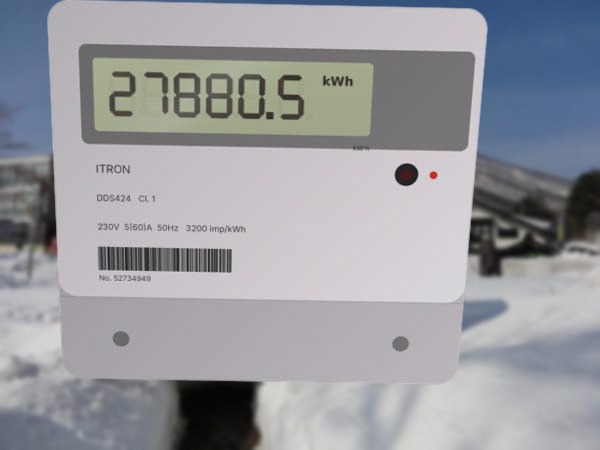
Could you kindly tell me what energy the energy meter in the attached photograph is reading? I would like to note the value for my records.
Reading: 27880.5 kWh
